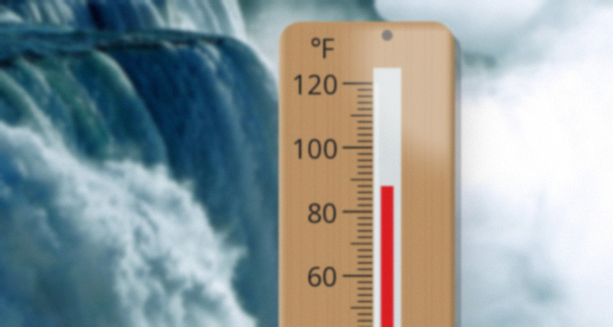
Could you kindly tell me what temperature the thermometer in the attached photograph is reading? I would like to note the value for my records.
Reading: 88 °F
